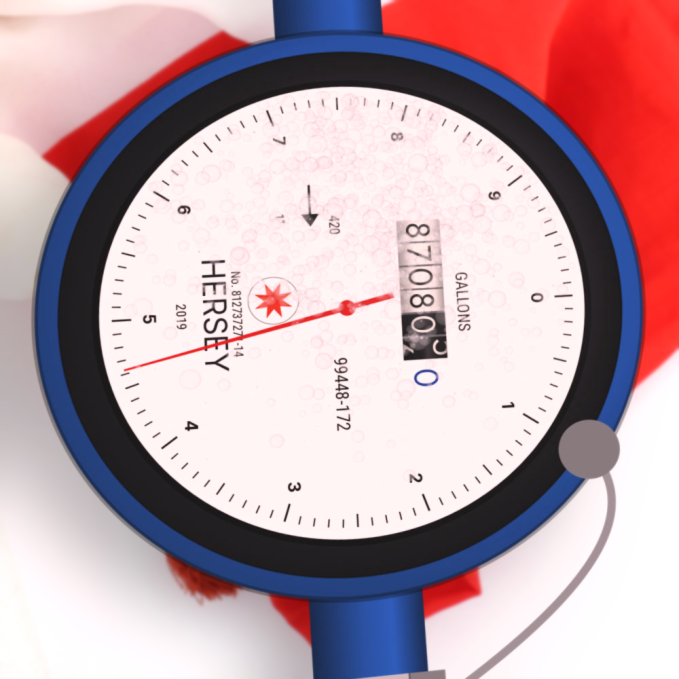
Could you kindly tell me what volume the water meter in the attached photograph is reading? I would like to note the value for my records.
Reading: 8708054.6 gal
